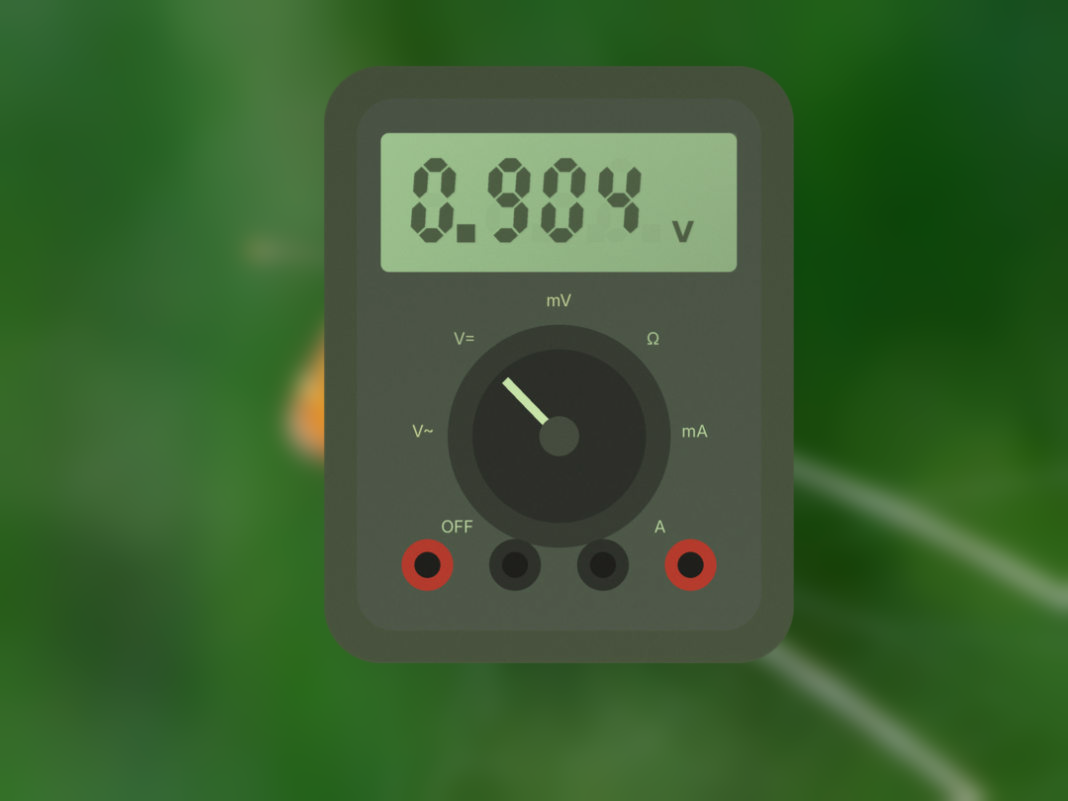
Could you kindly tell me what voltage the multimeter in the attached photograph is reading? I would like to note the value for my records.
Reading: 0.904 V
